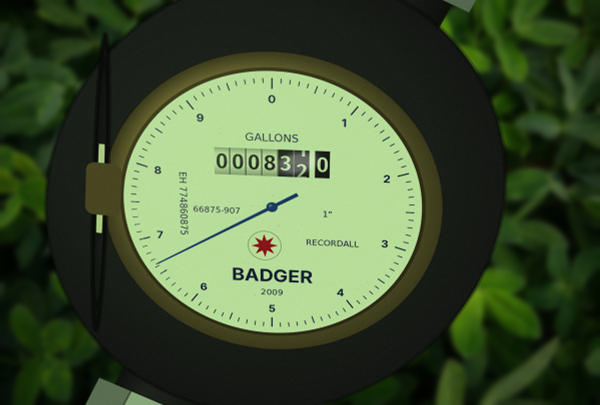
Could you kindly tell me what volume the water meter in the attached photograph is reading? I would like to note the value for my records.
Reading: 8316.6 gal
